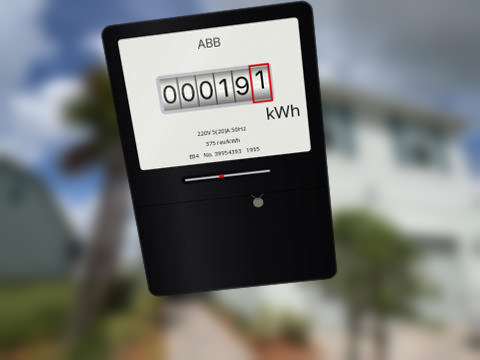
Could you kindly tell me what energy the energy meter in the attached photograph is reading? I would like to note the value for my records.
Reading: 19.1 kWh
